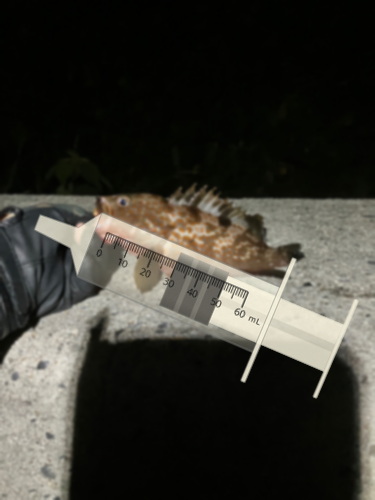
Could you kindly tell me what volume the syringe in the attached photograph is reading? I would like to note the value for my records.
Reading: 30 mL
